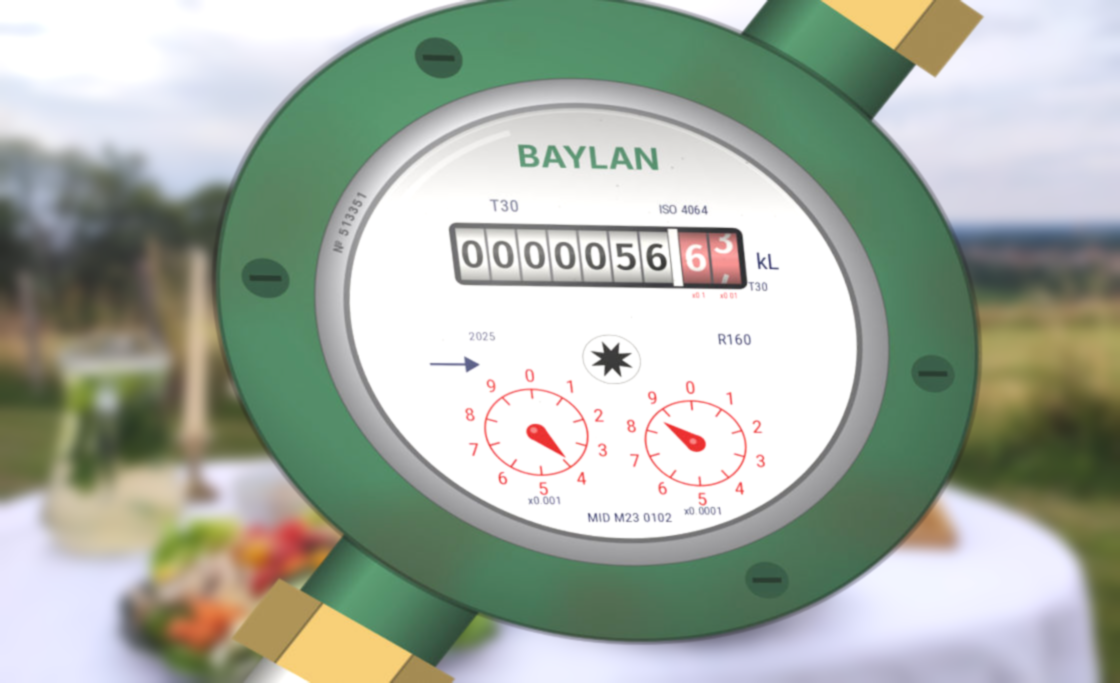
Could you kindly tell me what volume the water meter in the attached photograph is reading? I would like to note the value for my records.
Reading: 56.6338 kL
